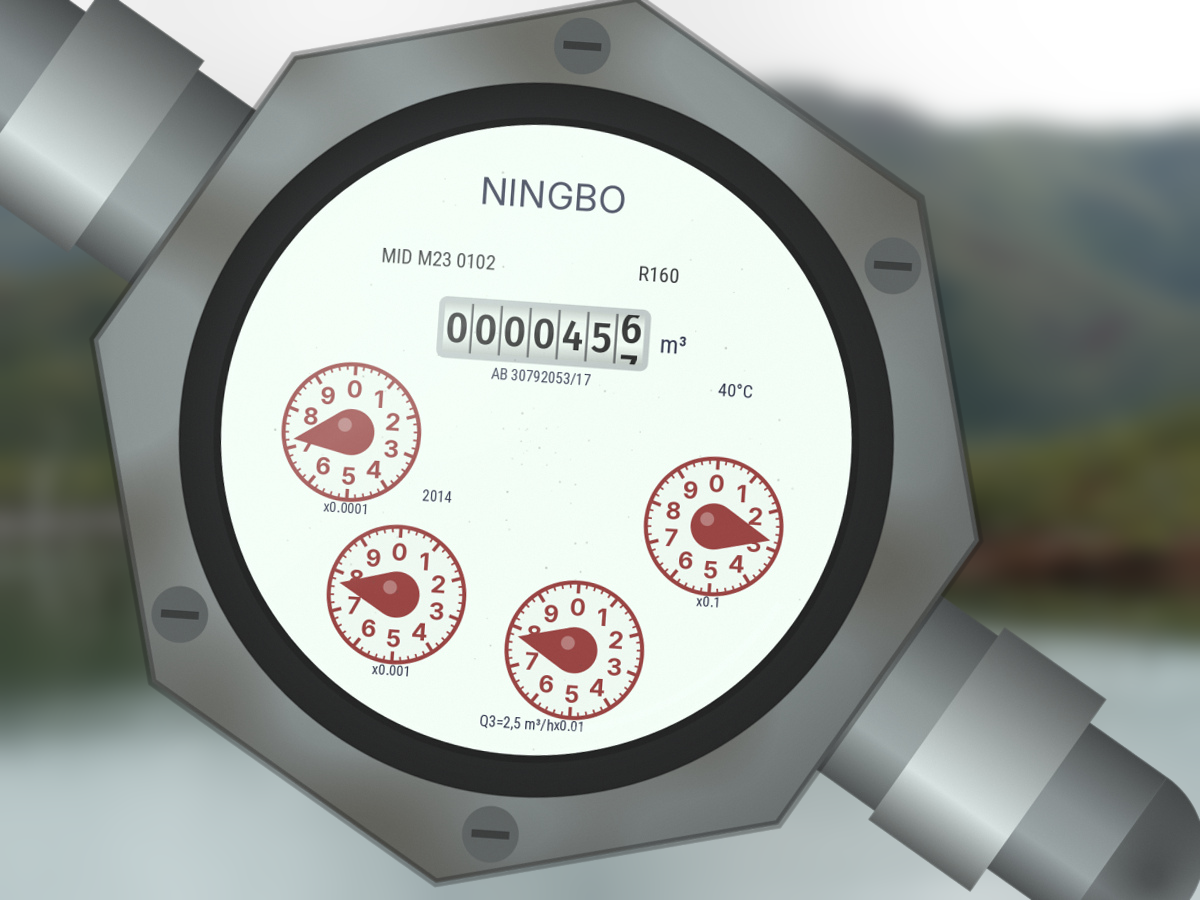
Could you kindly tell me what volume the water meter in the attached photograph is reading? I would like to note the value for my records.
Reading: 456.2777 m³
